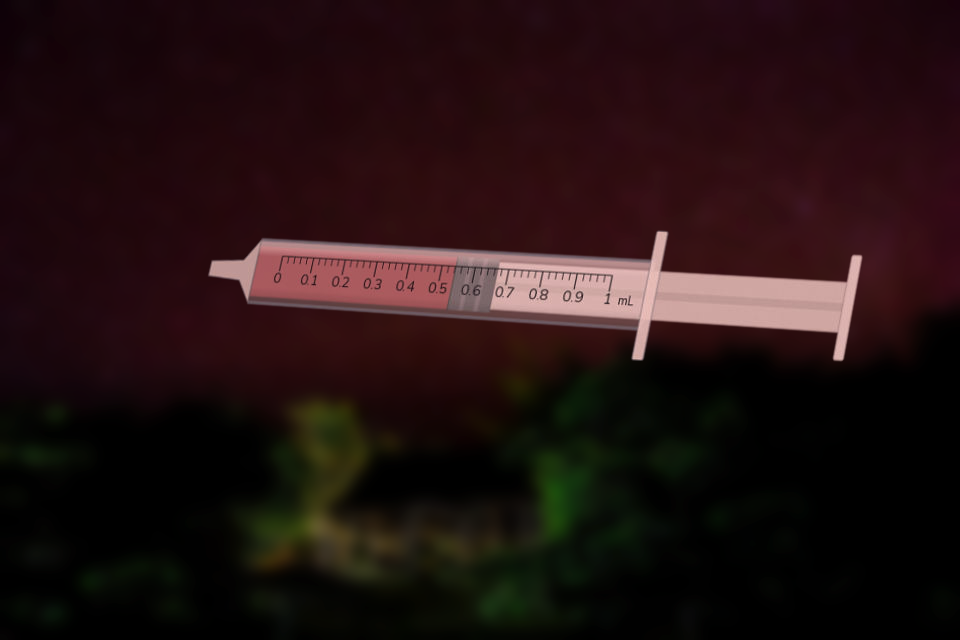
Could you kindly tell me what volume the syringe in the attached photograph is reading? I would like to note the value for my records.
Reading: 0.54 mL
